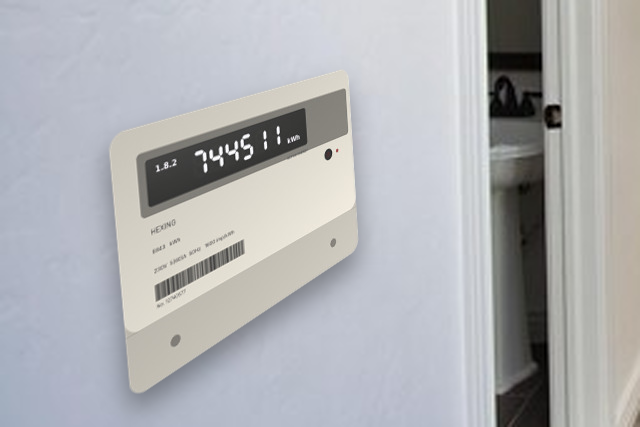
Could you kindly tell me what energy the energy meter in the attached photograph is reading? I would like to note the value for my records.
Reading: 744511 kWh
